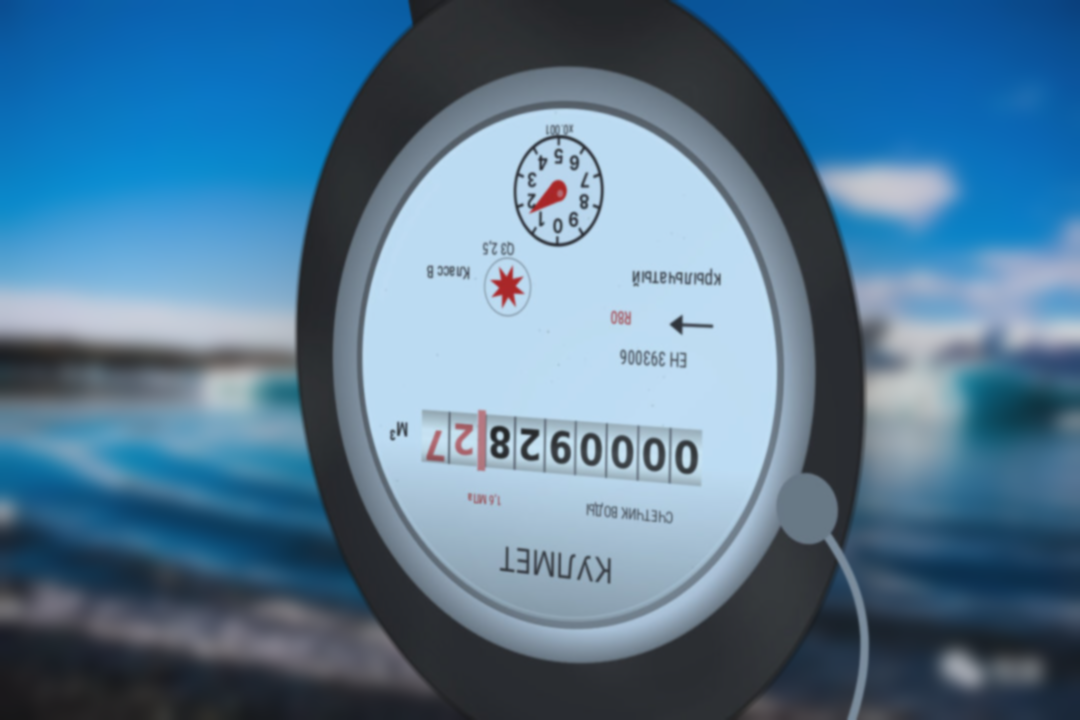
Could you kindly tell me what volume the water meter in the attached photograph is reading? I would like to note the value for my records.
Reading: 928.271 m³
